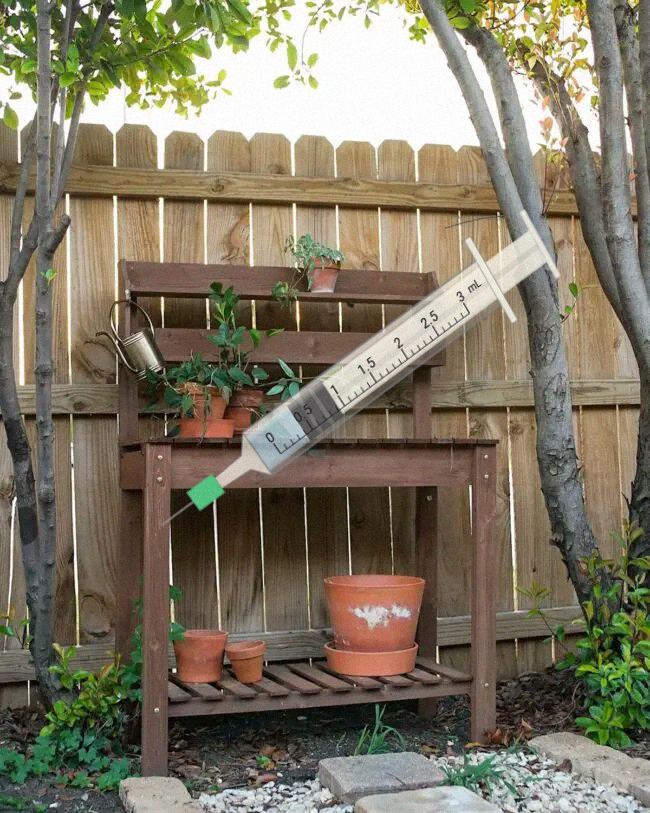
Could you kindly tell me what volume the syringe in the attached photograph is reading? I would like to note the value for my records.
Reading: 0.4 mL
